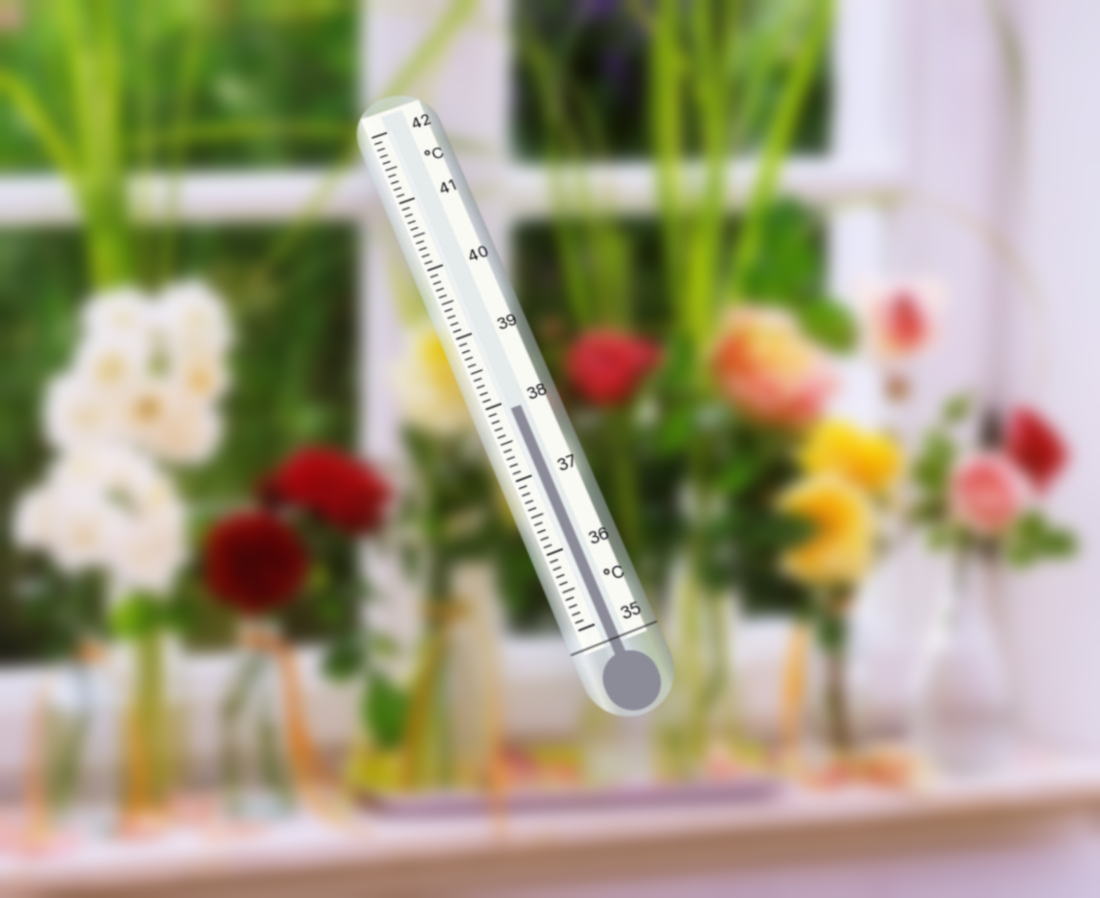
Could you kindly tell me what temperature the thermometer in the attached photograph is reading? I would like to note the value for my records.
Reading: 37.9 °C
